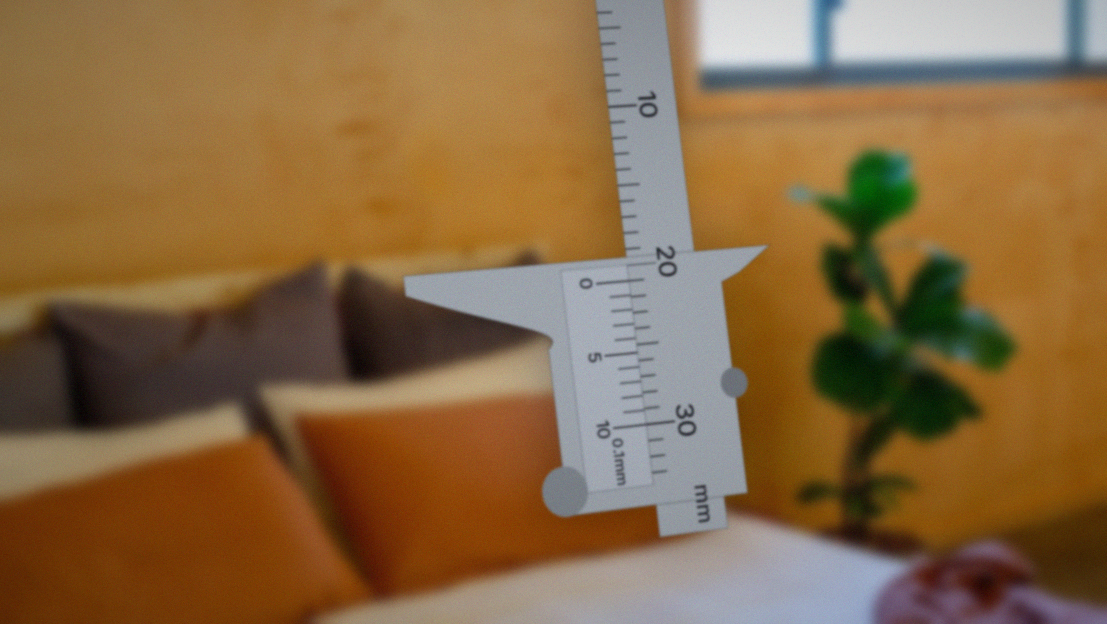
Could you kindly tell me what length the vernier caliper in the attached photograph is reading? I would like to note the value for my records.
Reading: 21.0 mm
